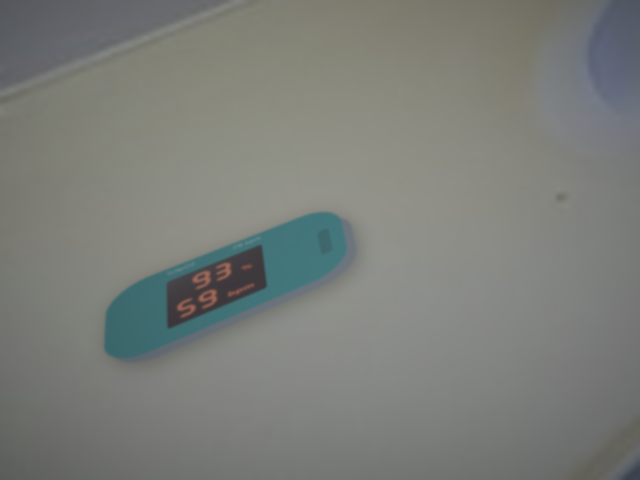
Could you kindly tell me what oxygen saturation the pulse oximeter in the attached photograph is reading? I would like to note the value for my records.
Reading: 93 %
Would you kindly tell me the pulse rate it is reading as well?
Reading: 59 bpm
